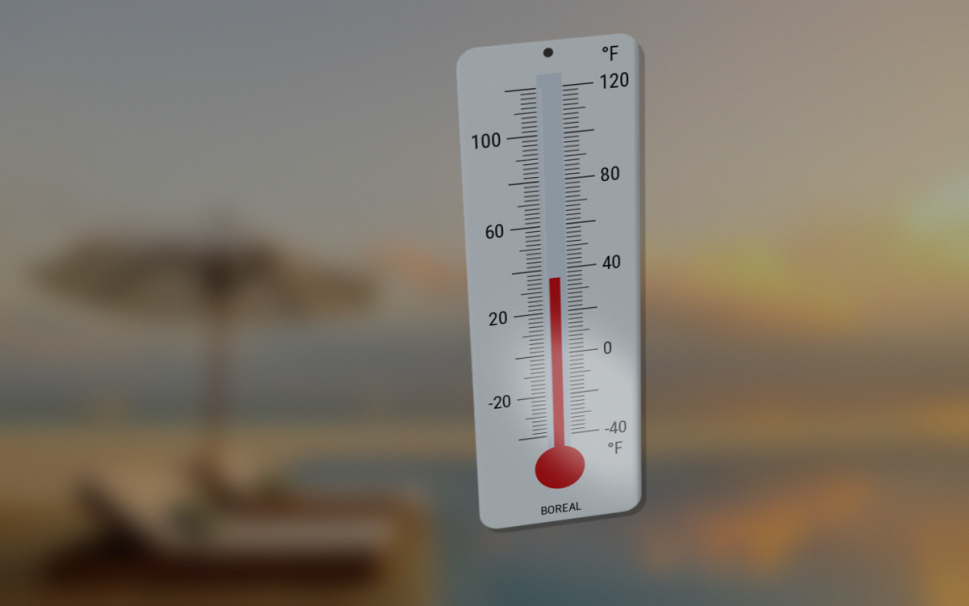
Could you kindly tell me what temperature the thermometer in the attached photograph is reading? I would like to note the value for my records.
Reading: 36 °F
